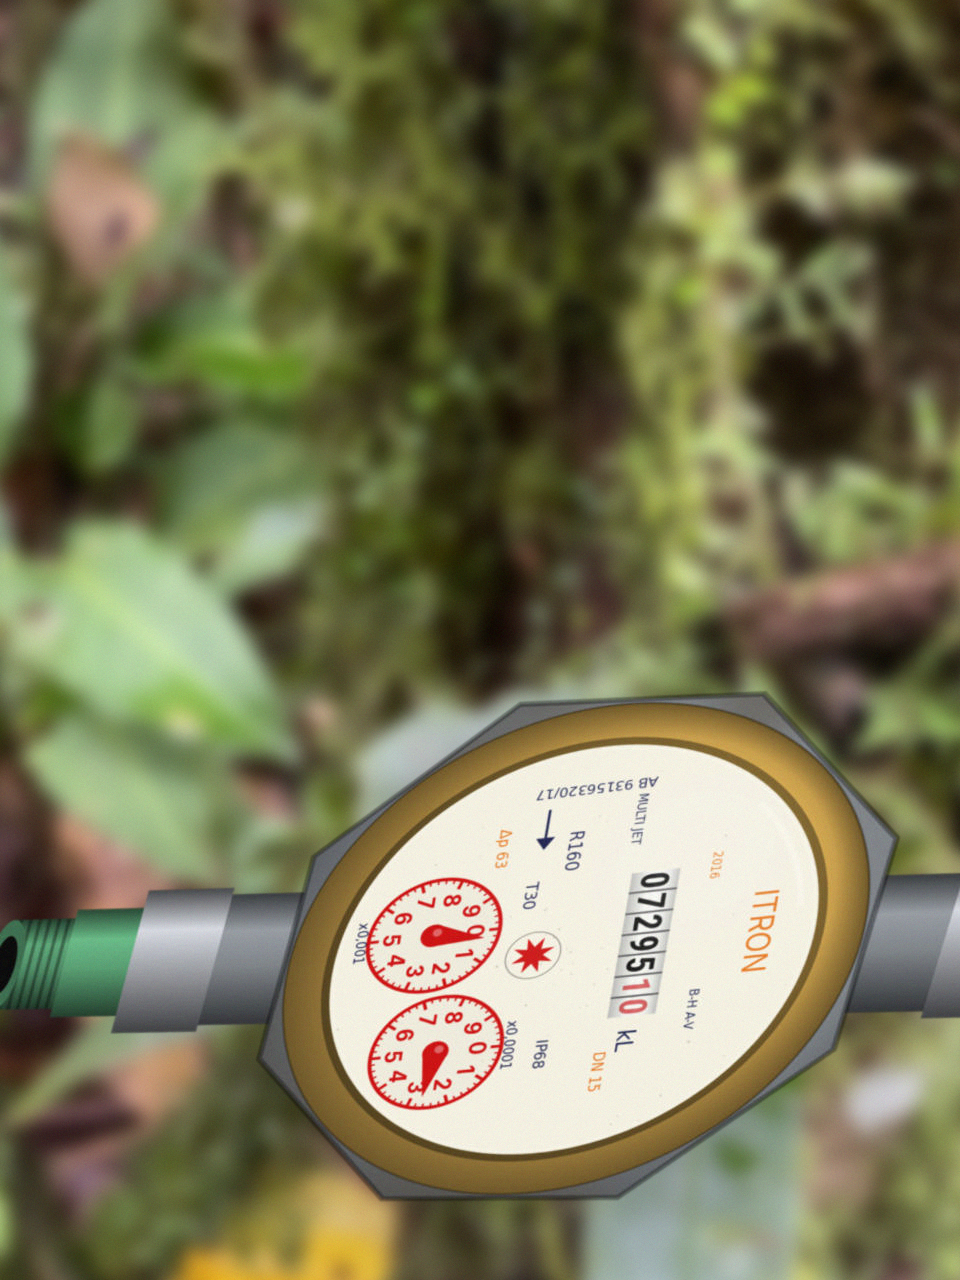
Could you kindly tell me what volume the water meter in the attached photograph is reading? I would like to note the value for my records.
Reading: 7295.1002 kL
